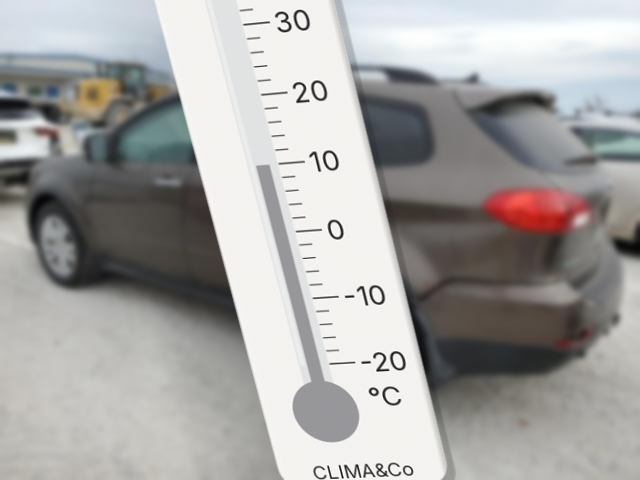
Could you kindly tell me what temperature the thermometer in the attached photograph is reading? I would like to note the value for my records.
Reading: 10 °C
